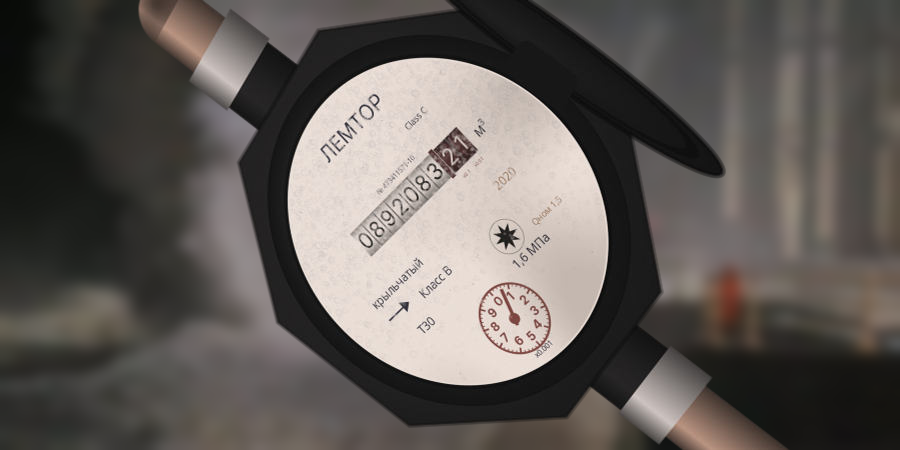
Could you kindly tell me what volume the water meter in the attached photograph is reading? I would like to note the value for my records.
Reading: 892083.210 m³
